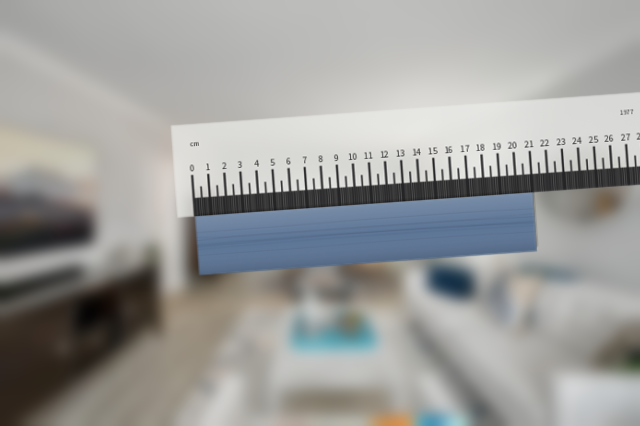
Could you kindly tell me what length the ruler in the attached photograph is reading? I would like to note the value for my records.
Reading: 21 cm
